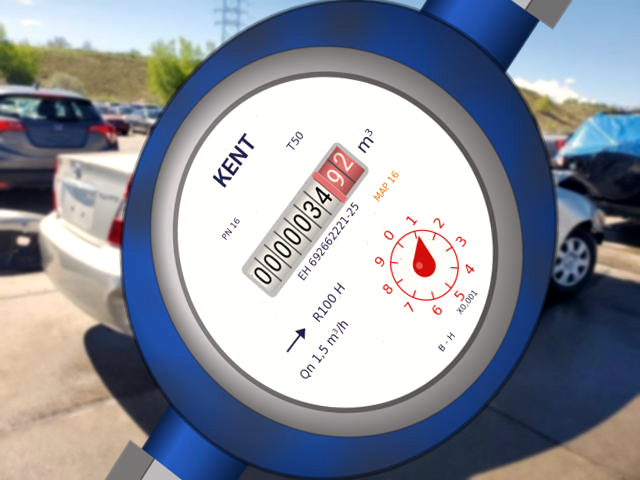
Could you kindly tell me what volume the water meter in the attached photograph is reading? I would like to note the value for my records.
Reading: 34.921 m³
